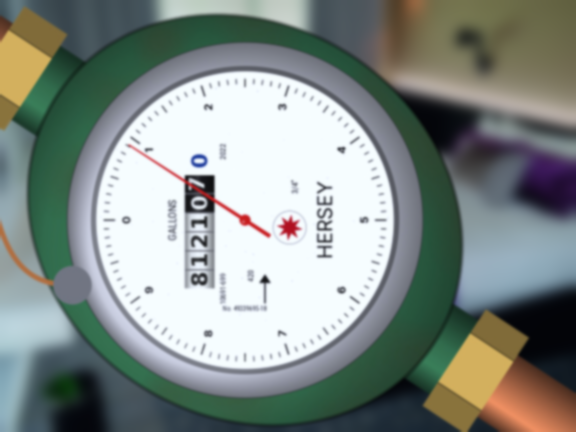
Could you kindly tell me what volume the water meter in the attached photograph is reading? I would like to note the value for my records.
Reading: 8121070.9 gal
